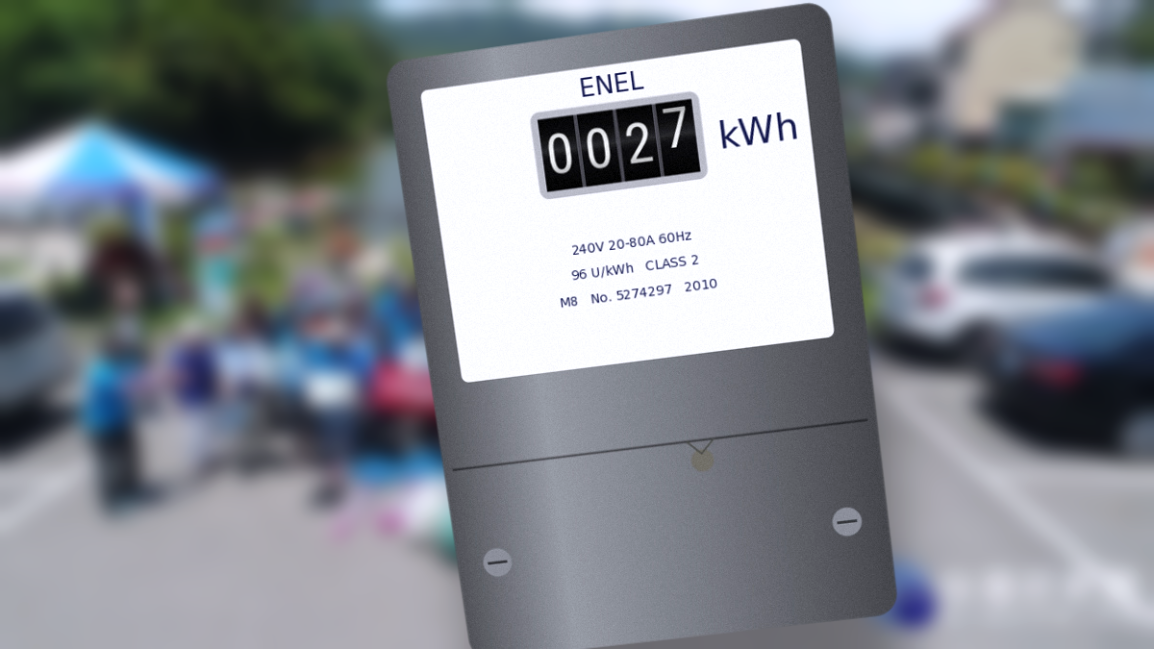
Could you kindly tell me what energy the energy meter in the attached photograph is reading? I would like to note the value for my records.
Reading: 27 kWh
